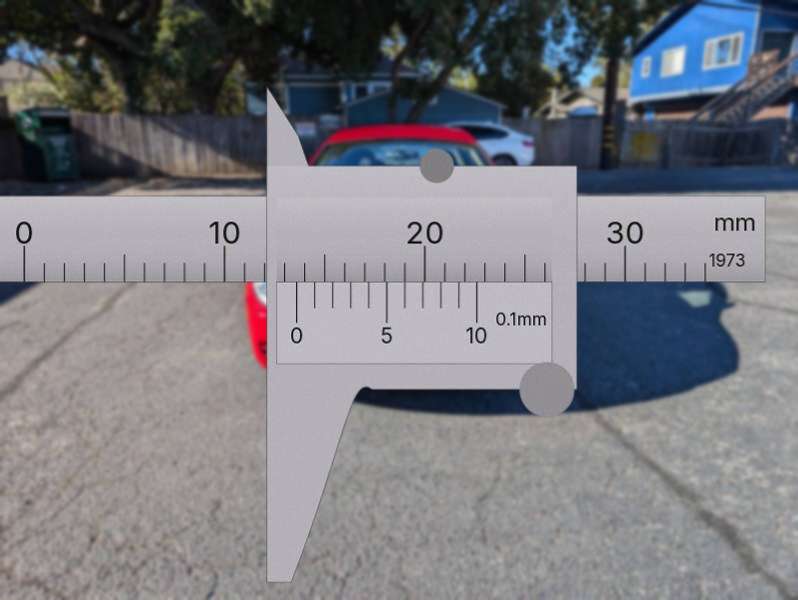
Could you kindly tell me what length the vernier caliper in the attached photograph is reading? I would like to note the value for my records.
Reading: 13.6 mm
